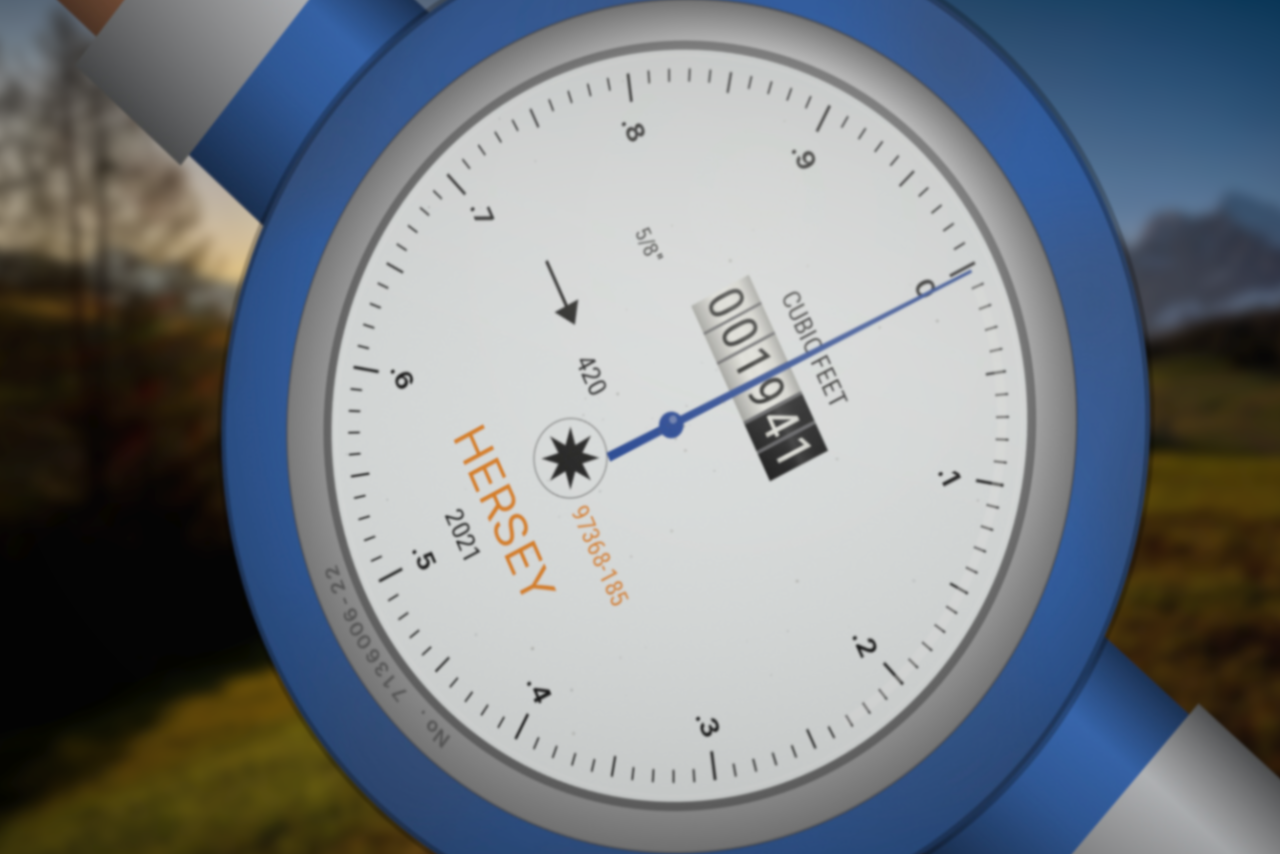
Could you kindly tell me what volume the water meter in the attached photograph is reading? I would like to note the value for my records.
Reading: 1941.00 ft³
